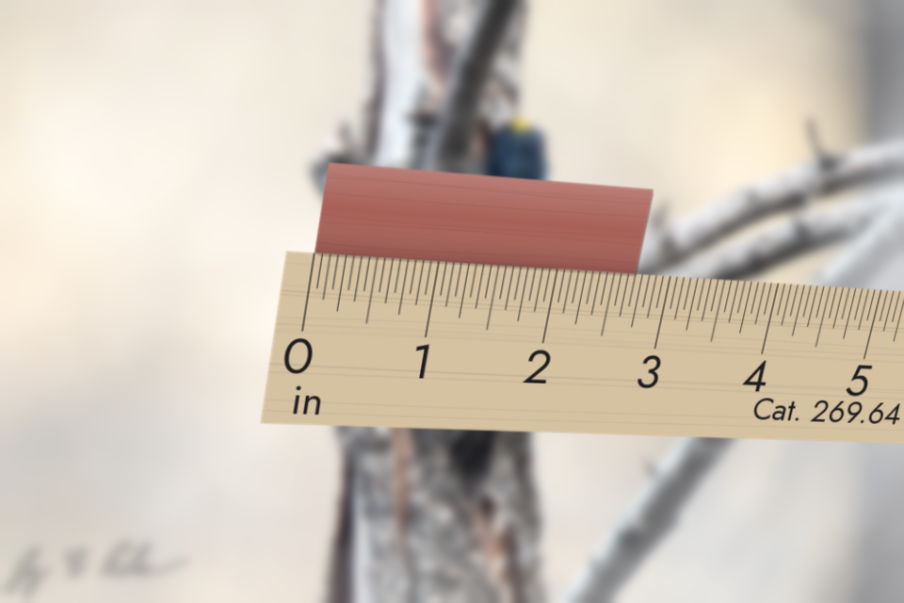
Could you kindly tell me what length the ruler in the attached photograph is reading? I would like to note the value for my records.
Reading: 2.6875 in
